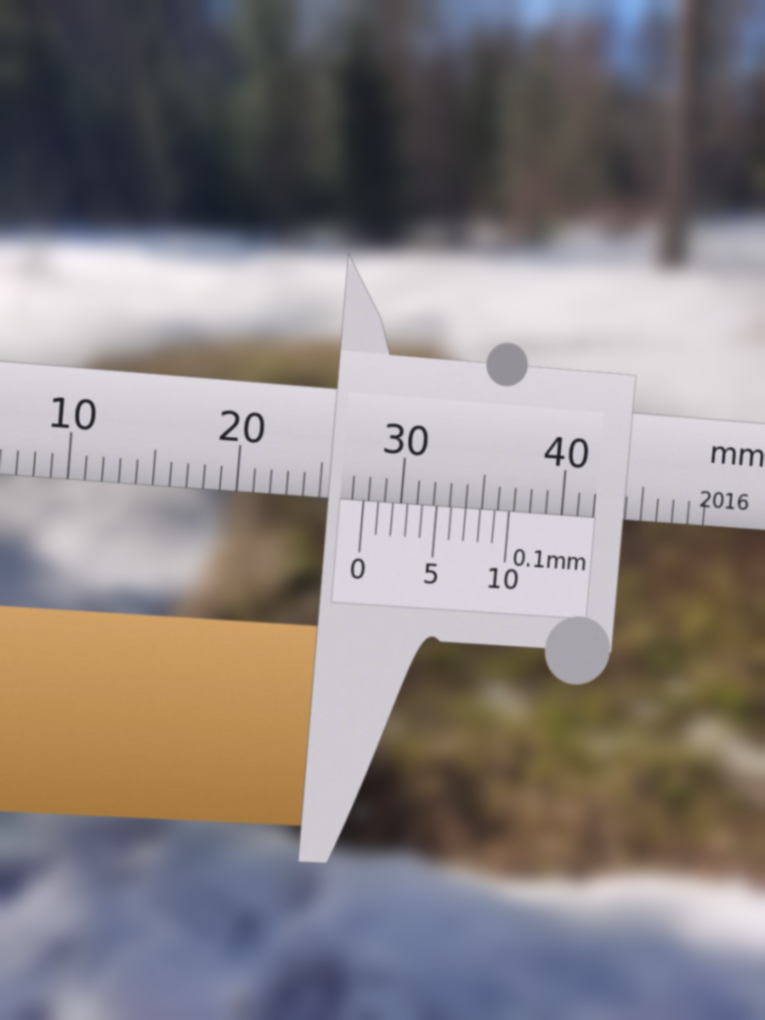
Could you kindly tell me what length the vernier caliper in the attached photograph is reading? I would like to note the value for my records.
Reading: 27.7 mm
